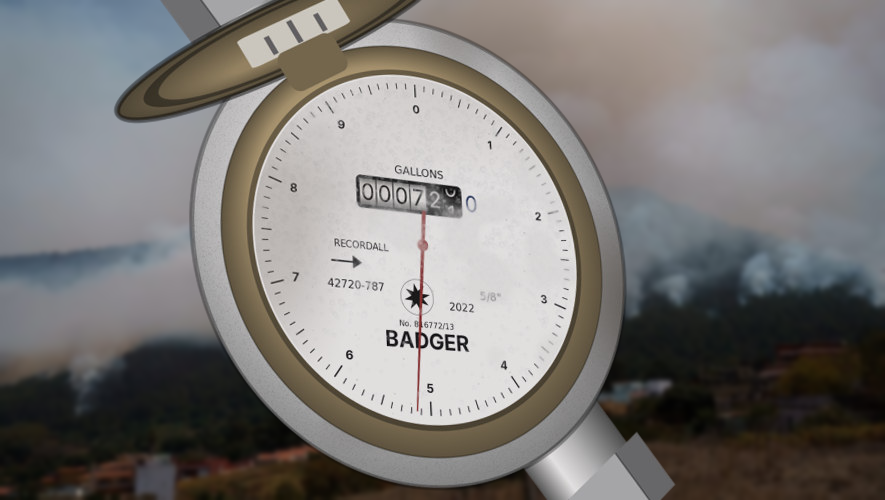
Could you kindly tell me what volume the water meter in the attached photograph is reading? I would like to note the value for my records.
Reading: 7205.1 gal
